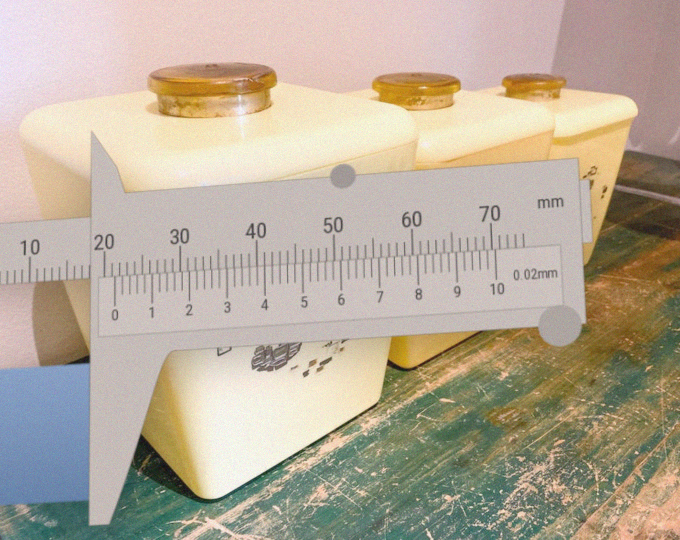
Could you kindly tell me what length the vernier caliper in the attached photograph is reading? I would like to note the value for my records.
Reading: 21.4 mm
